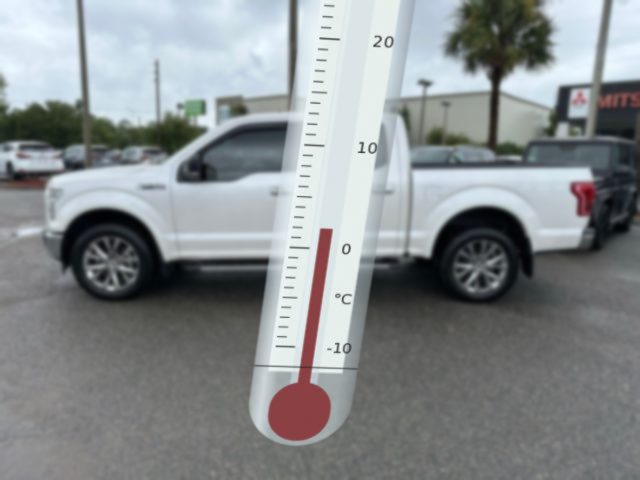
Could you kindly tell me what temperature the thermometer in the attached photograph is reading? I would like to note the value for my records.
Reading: 2 °C
